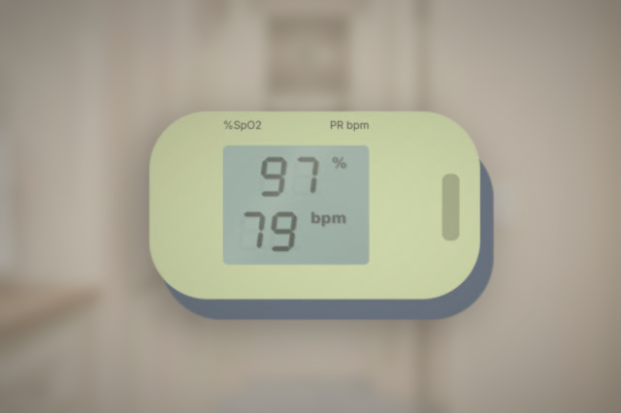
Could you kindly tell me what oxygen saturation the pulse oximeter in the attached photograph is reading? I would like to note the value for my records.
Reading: 97 %
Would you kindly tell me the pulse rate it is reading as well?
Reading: 79 bpm
